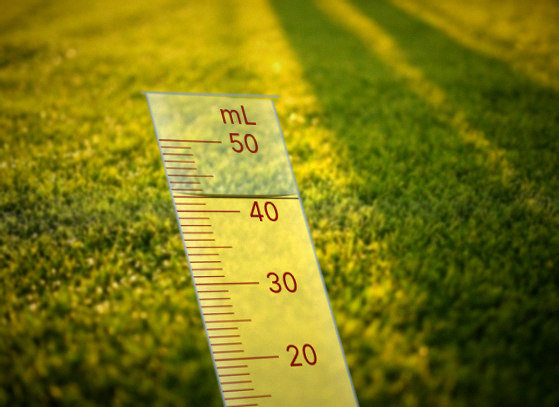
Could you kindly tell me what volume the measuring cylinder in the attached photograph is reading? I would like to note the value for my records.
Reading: 42 mL
